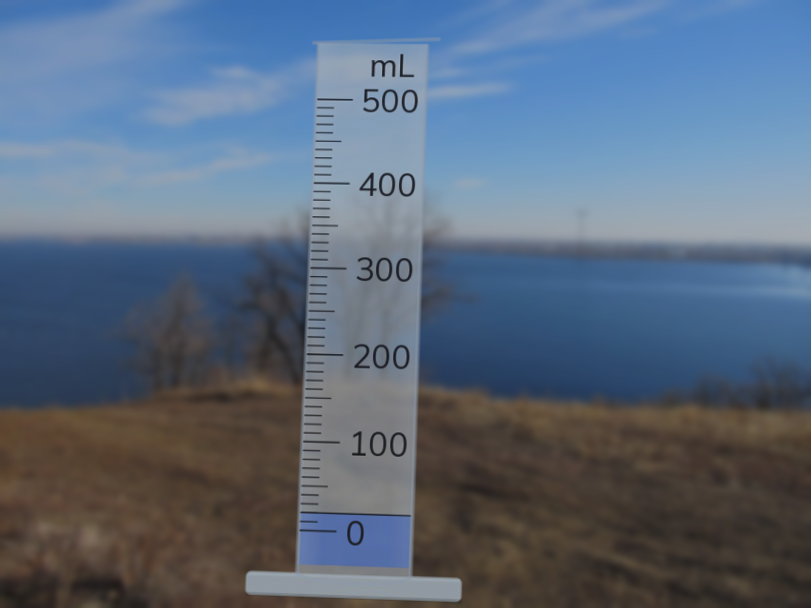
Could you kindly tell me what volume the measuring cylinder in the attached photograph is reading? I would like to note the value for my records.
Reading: 20 mL
